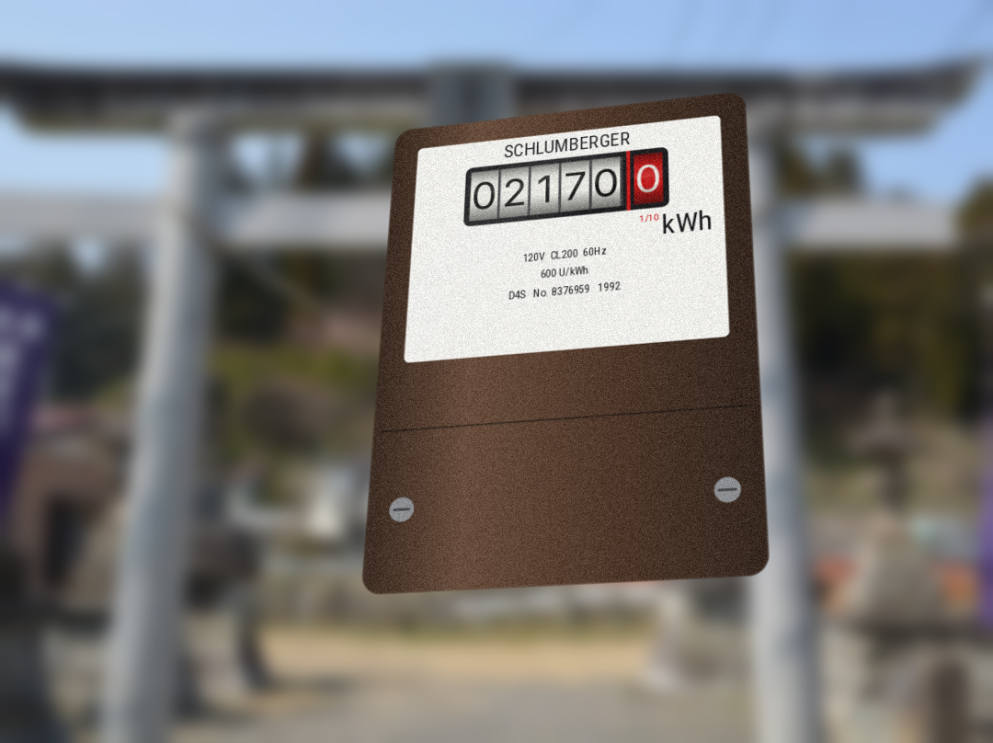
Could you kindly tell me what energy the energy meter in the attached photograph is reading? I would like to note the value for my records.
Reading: 2170.0 kWh
